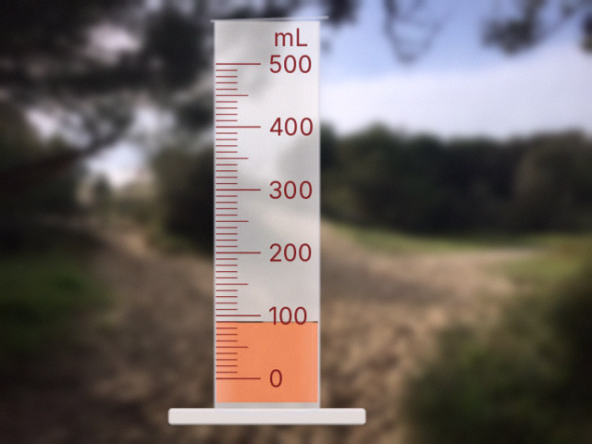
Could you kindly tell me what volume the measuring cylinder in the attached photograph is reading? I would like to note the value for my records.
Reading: 90 mL
